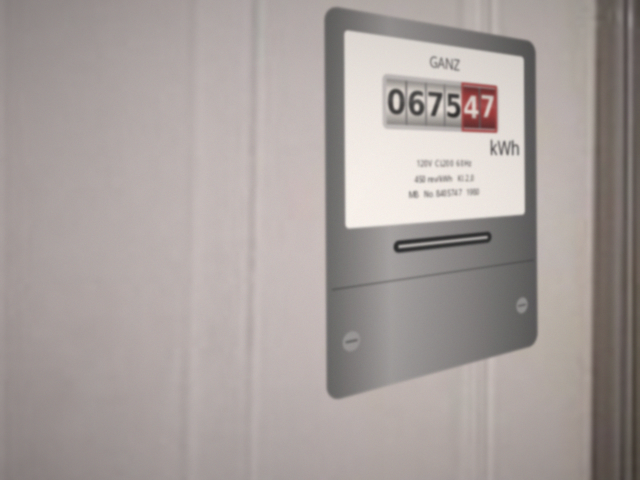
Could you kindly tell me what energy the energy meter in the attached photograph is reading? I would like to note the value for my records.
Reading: 675.47 kWh
